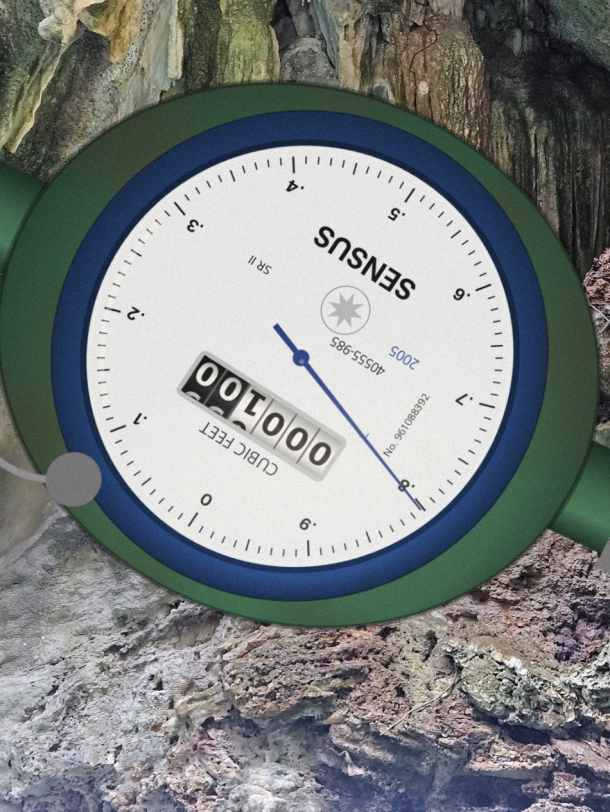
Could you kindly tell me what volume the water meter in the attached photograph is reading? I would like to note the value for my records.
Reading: 99.80 ft³
